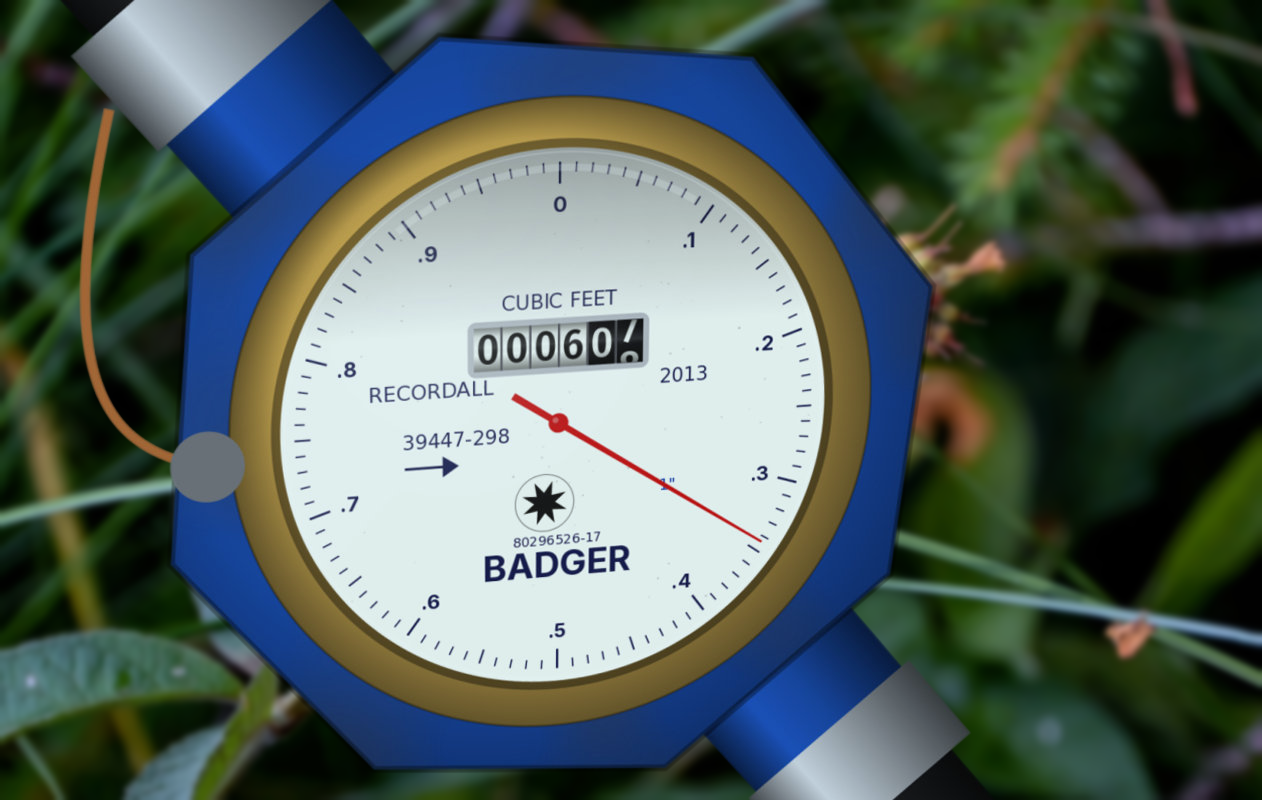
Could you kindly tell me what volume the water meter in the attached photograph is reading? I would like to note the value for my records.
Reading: 607.34 ft³
